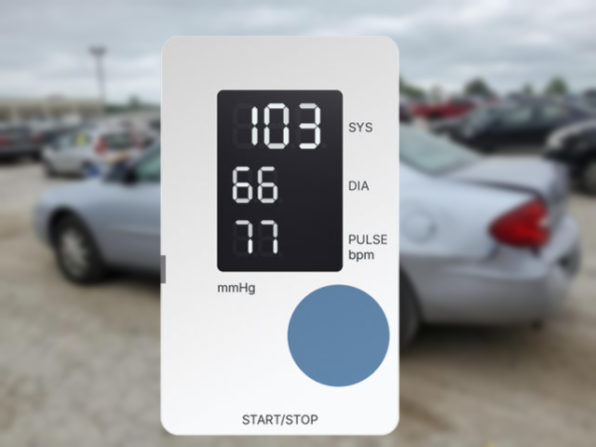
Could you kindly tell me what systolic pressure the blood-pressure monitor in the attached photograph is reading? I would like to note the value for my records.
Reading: 103 mmHg
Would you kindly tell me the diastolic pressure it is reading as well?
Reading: 66 mmHg
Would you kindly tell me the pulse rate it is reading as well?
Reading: 77 bpm
